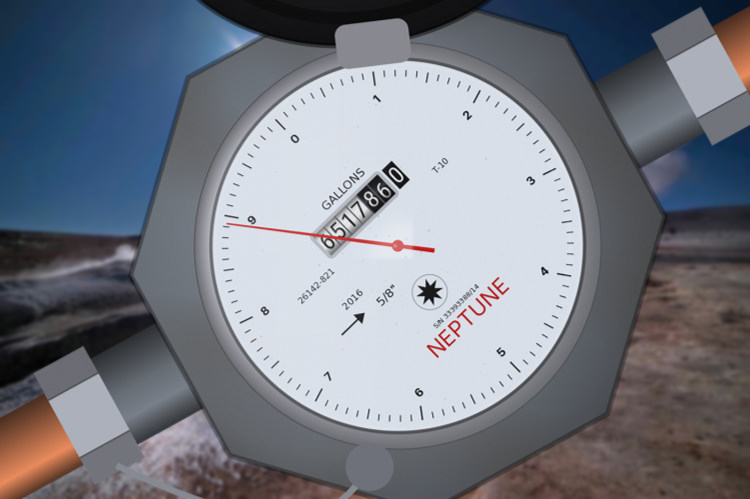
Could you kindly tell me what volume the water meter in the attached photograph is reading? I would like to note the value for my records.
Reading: 6517858.9 gal
